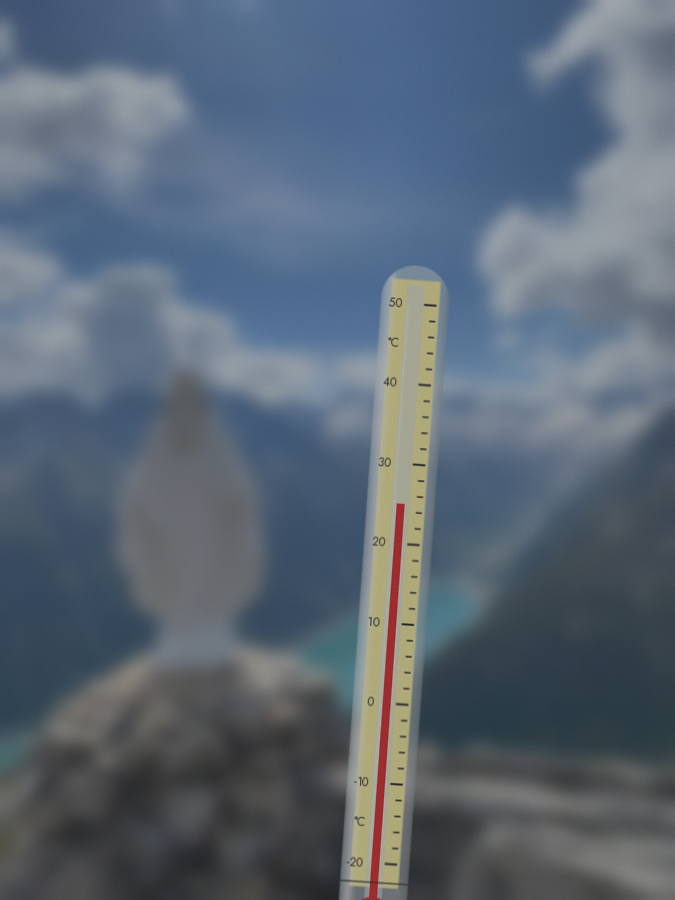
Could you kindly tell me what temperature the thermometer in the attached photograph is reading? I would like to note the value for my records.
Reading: 25 °C
